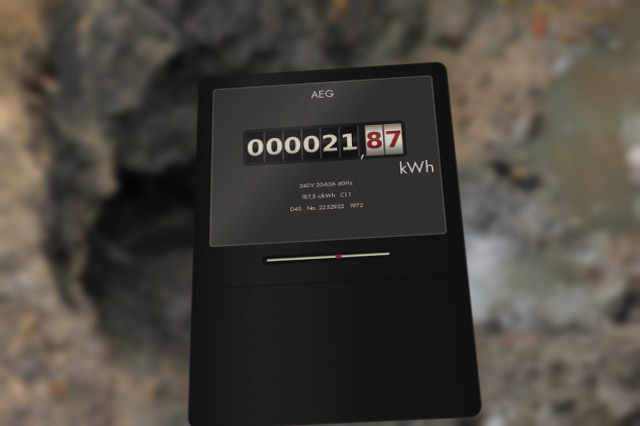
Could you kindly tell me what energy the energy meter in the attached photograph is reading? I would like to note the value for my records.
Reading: 21.87 kWh
